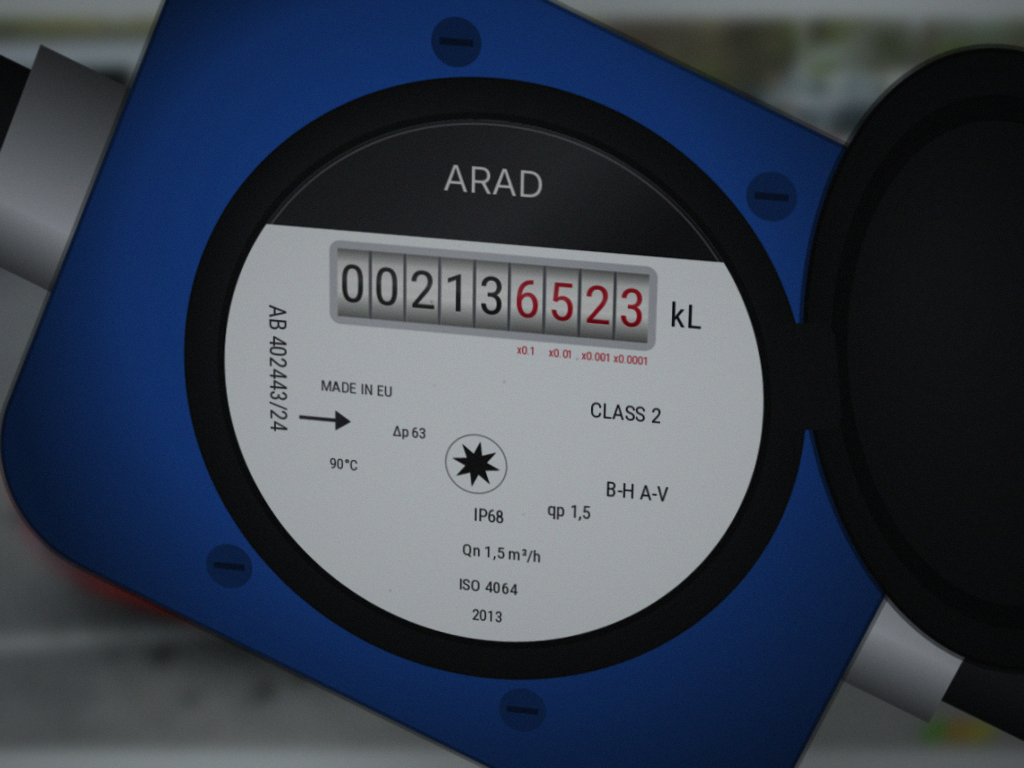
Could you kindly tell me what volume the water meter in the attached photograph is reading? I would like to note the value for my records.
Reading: 213.6523 kL
